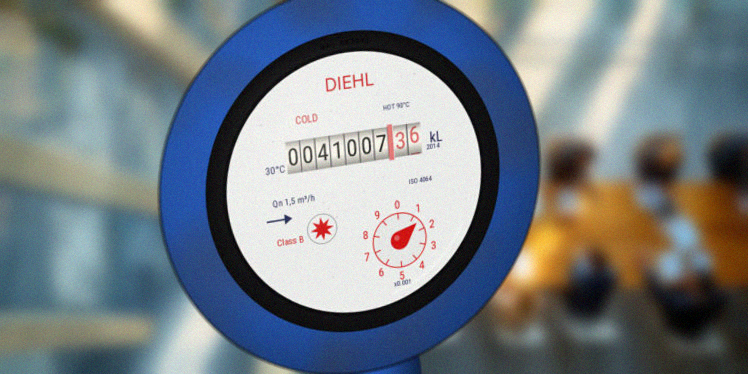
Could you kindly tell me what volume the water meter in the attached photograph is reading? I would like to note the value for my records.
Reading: 41007.361 kL
